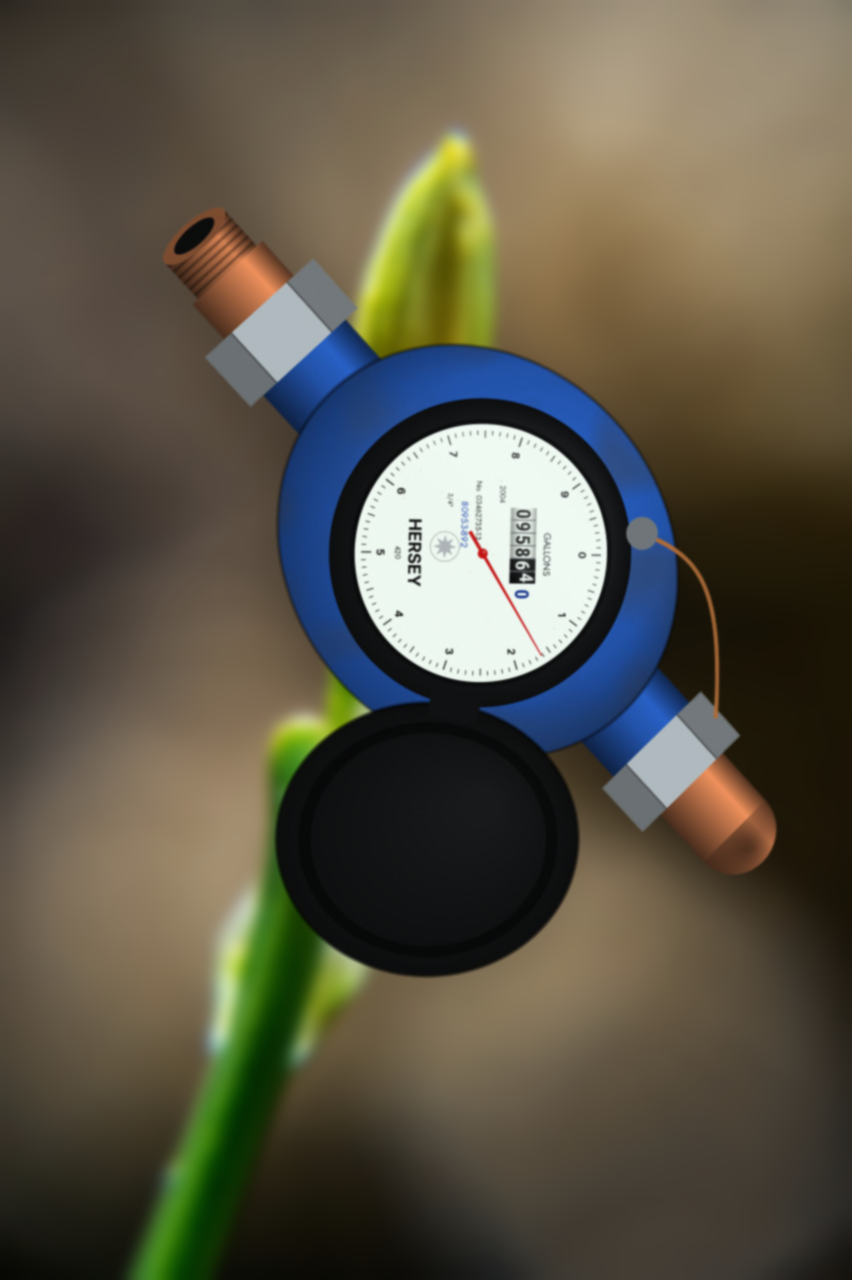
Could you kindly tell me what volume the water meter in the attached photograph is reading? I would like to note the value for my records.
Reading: 958641.6 gal
